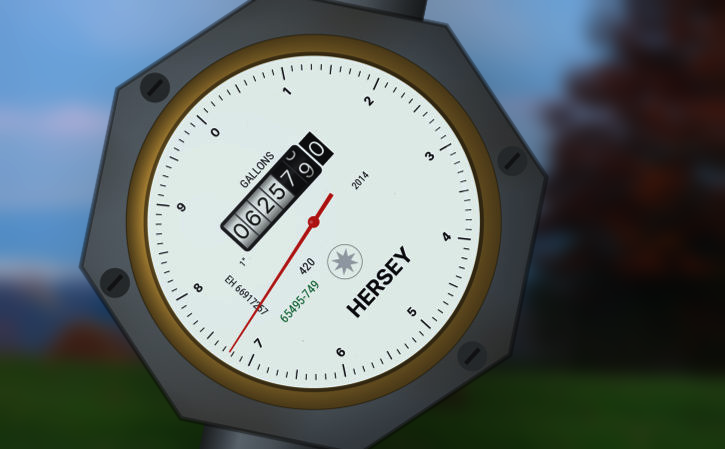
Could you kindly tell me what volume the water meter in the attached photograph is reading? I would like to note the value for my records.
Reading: 625787.2 gal
